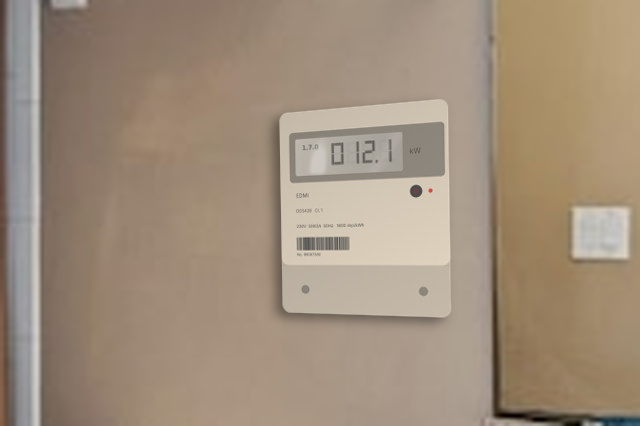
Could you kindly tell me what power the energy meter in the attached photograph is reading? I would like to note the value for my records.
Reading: 12.1 kW
